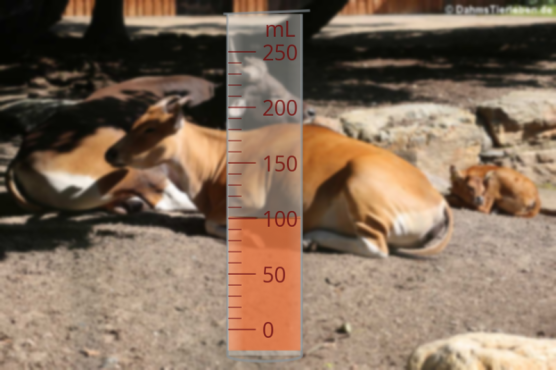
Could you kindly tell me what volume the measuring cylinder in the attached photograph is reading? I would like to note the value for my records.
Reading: 100 mL
